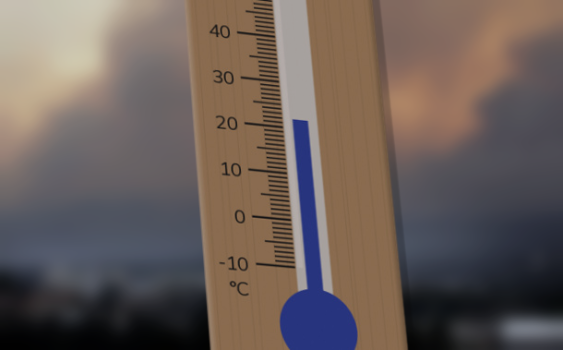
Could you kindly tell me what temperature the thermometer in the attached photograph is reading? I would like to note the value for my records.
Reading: 22 °C
